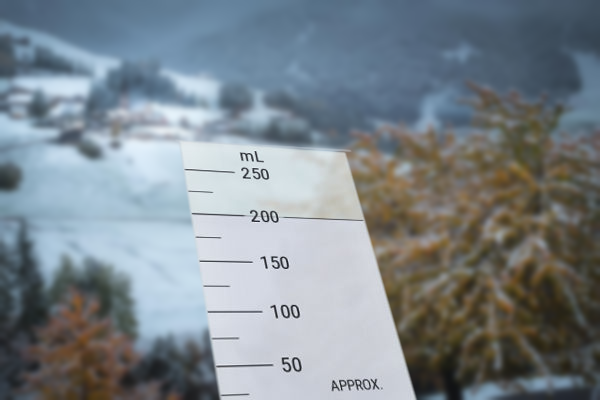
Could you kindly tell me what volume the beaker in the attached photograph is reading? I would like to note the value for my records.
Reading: 200 mL
